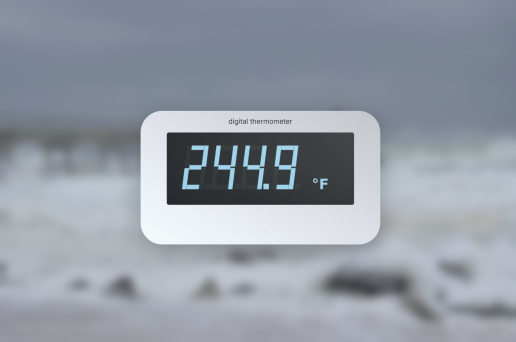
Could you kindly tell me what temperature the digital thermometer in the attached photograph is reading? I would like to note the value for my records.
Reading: 244.9 °F
